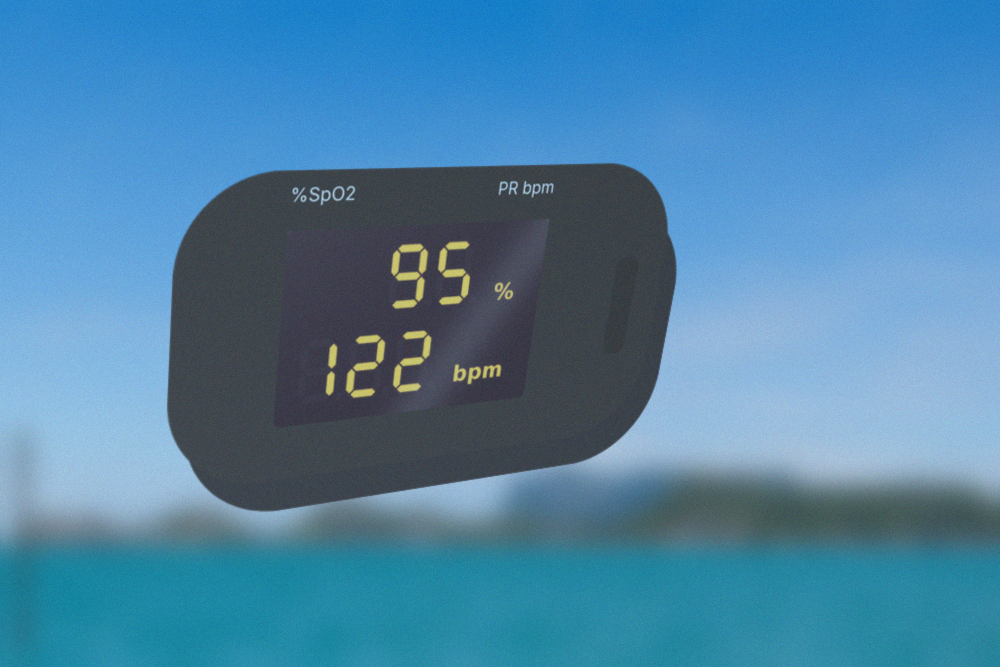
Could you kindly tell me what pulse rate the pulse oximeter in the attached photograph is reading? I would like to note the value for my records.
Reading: 122 bpm
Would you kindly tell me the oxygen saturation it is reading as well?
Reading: 95 %
